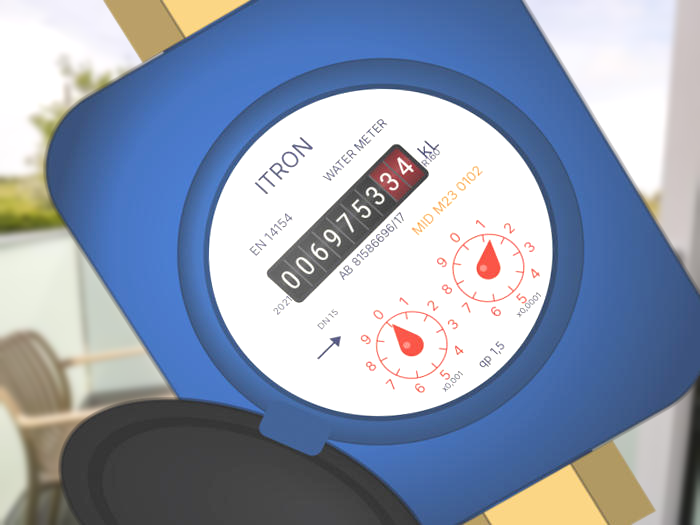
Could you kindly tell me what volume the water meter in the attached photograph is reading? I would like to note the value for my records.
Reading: 69753.3401 kL
